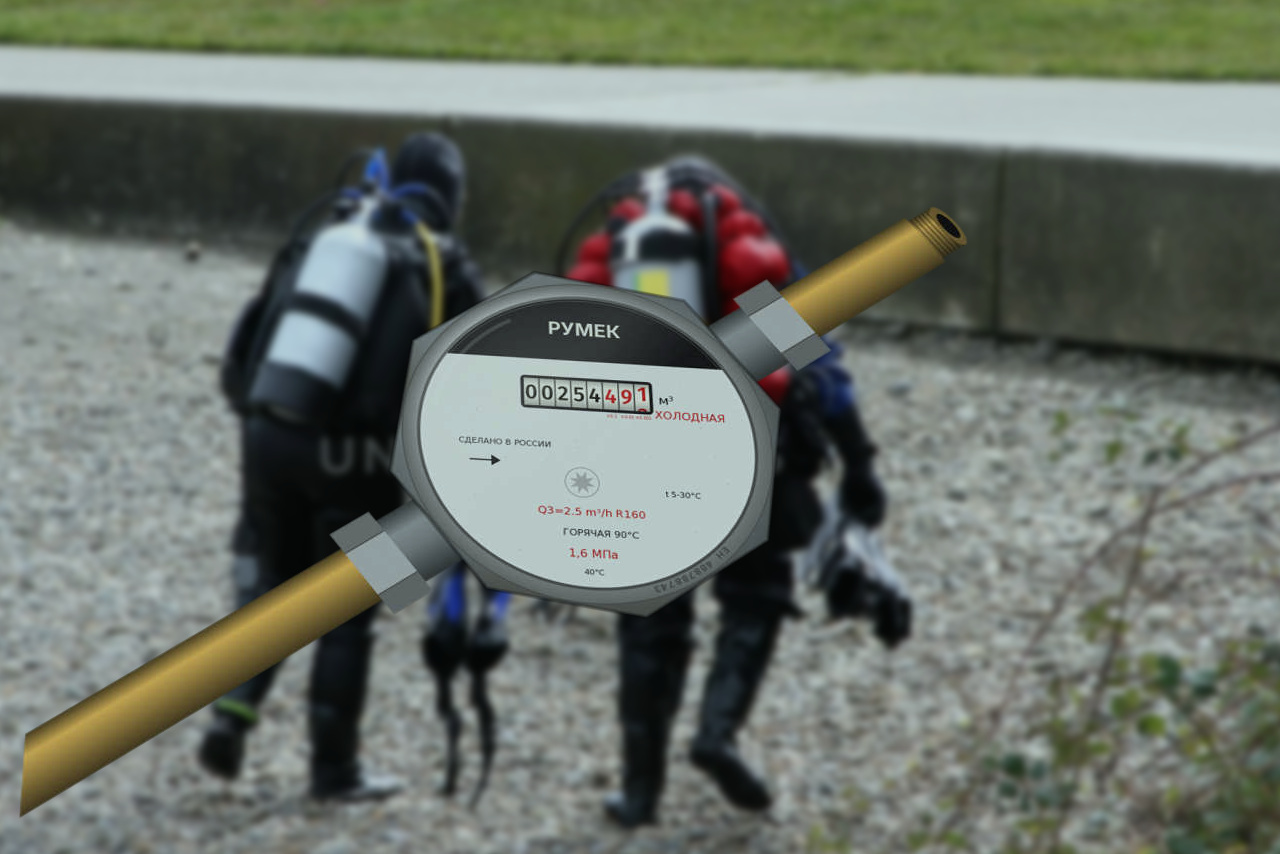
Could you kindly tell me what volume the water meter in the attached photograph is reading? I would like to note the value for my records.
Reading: 254.491 m³
